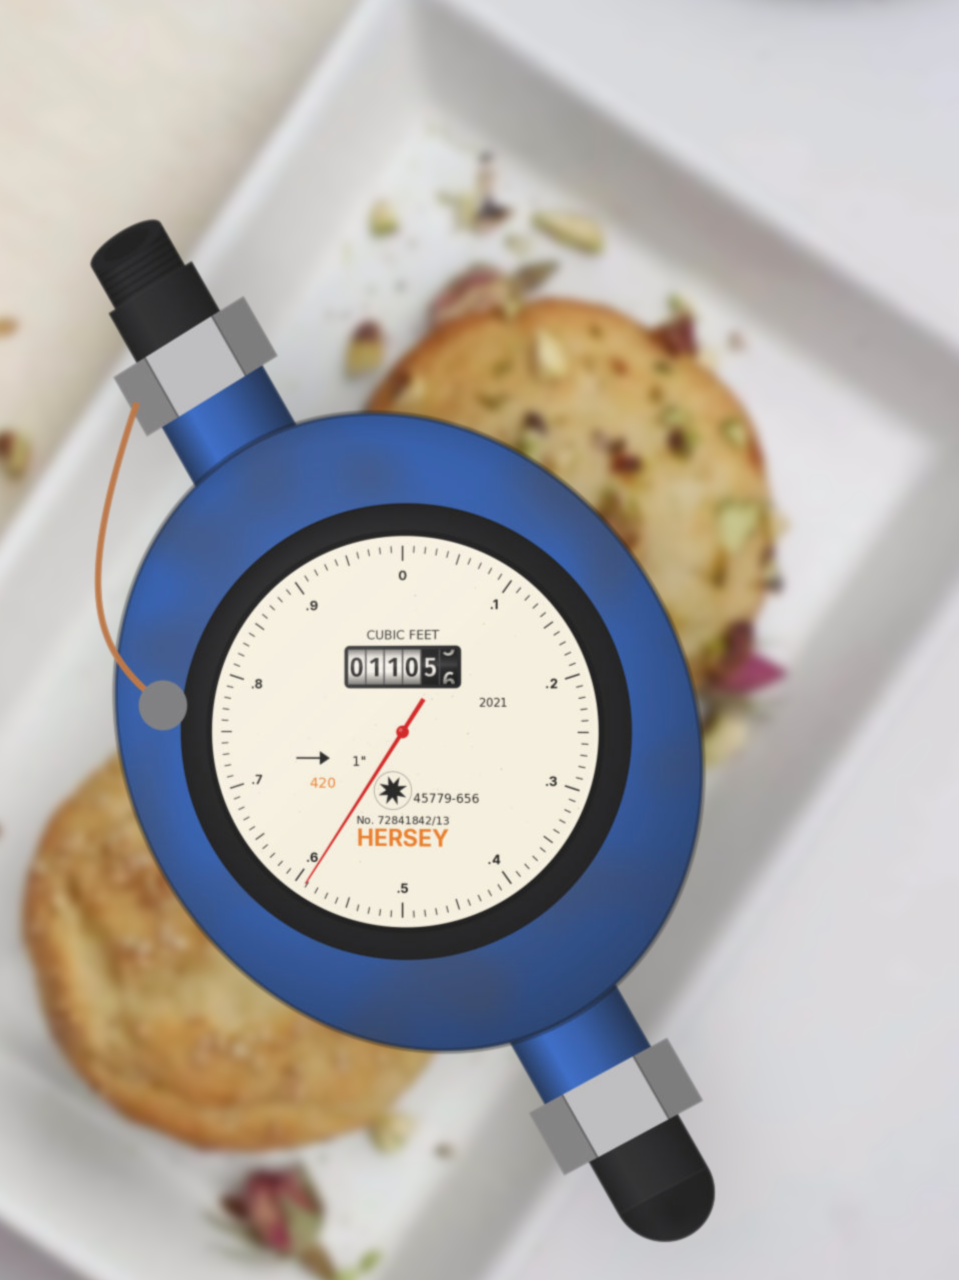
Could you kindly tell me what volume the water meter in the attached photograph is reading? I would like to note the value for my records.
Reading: 11055.59 ft³
